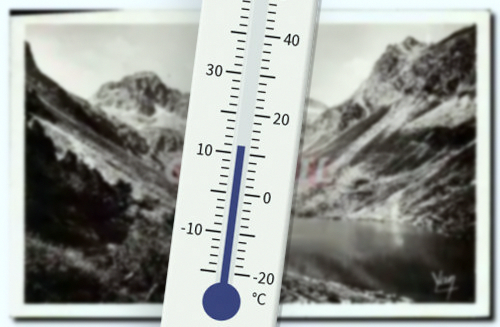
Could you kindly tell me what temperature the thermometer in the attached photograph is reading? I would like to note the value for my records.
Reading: 12 °C
